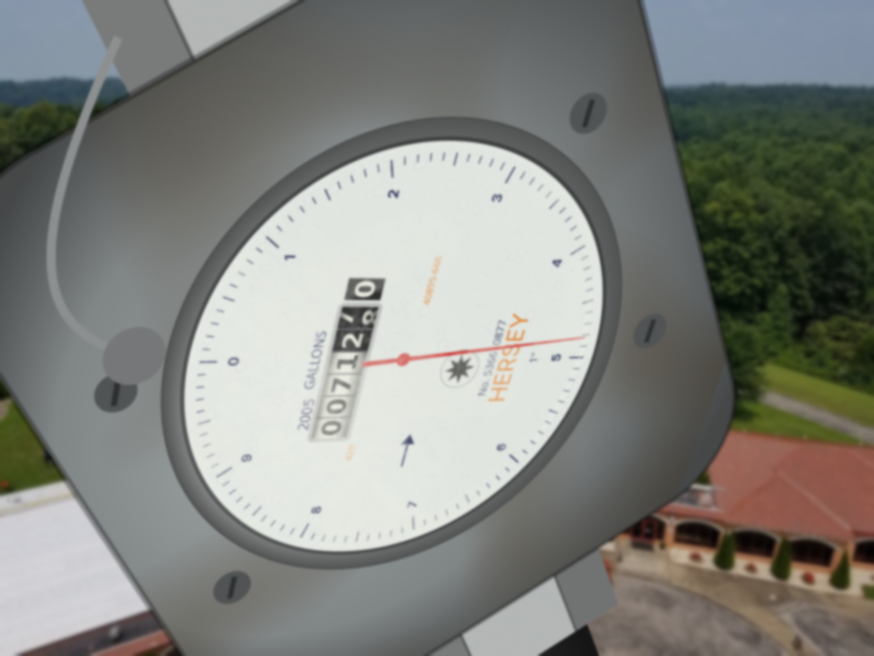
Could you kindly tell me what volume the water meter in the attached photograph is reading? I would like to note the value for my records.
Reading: 71274.8 gal
